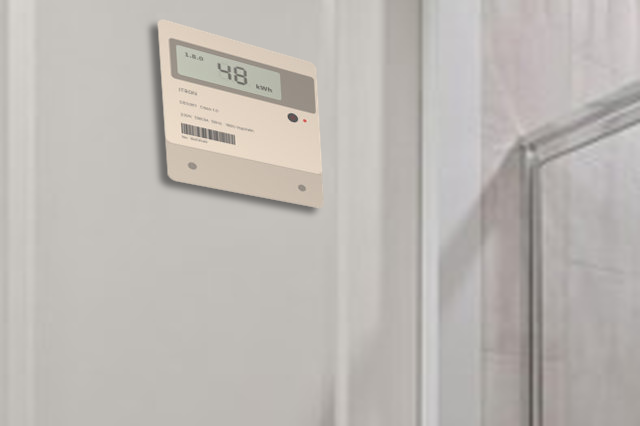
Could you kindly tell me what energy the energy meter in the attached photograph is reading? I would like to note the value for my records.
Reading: 48 kWh
